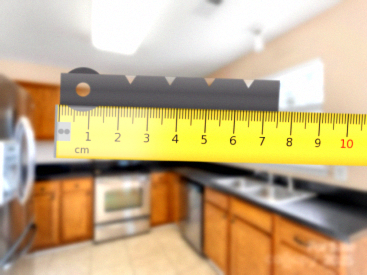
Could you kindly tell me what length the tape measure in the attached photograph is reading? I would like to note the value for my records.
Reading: 7.5 cm
